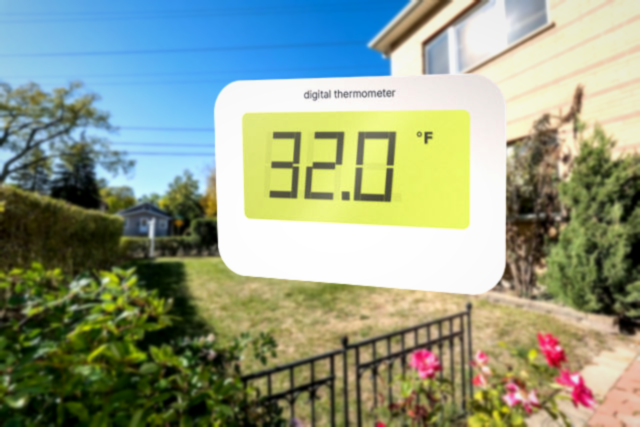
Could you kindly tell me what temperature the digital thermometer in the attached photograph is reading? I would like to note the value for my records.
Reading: 32.0 °F
